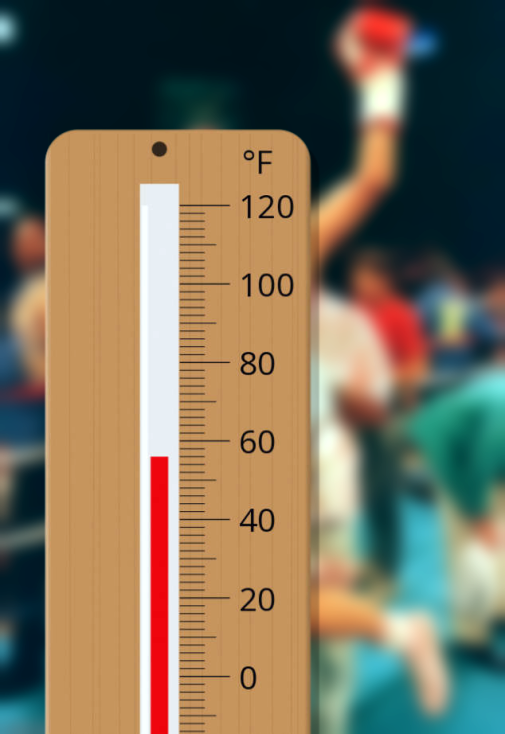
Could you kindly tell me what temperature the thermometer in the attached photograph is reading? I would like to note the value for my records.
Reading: 56 °F
